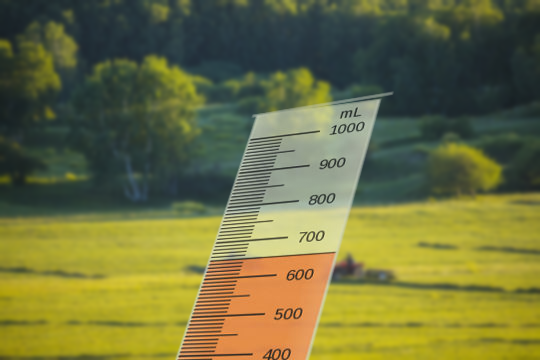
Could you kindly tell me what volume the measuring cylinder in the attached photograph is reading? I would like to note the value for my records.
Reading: 650 mL
